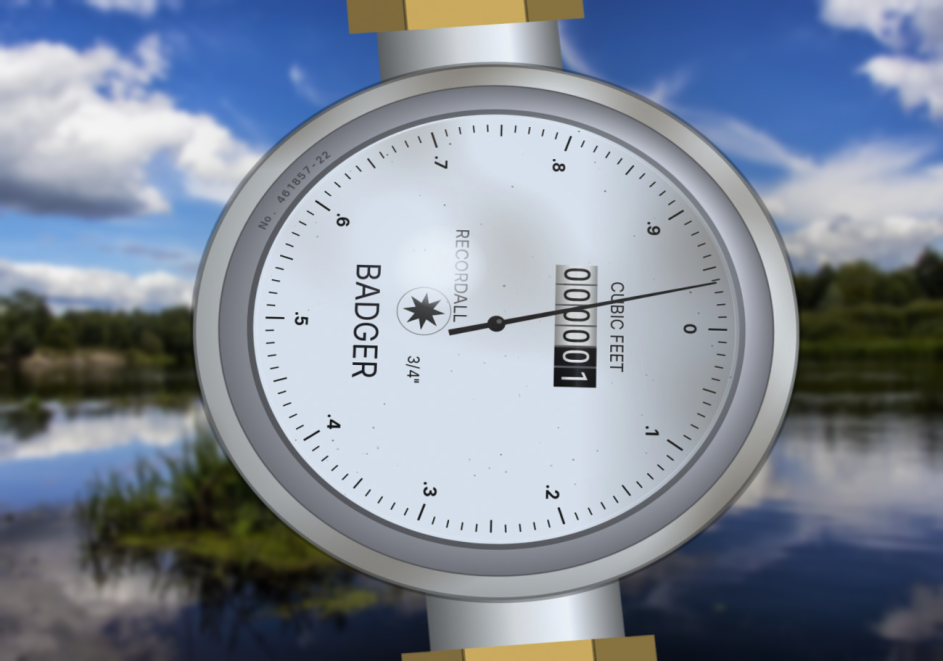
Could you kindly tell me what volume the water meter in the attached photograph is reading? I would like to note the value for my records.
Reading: 0.96 ft³
